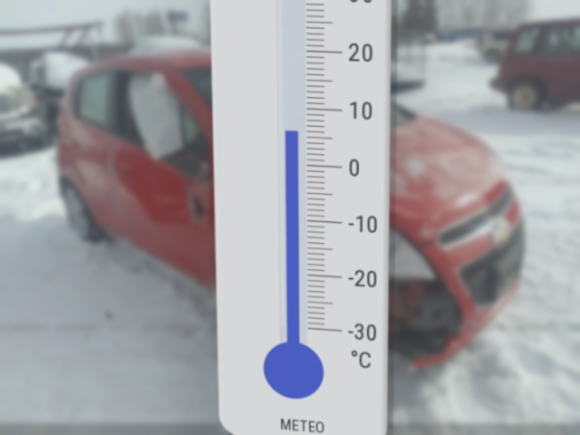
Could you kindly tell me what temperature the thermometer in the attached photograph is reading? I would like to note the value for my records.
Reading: 6 °C
